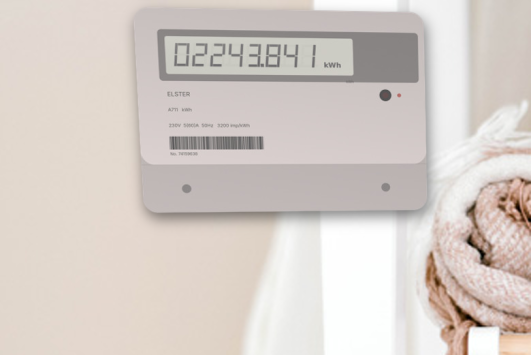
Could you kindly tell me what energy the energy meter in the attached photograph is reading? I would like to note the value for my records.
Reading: 2243.841 kWh
